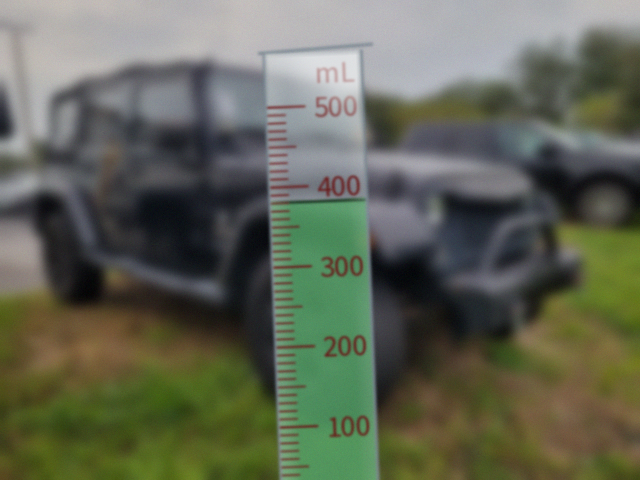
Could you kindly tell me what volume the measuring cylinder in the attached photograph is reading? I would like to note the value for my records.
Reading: 380 mL
